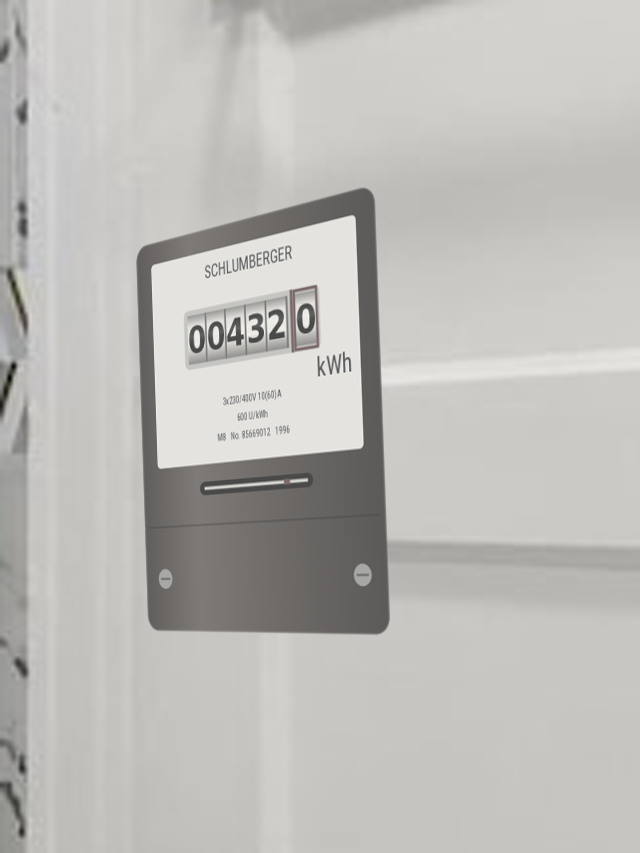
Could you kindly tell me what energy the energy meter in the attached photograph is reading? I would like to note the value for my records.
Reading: 432.0 kWh
